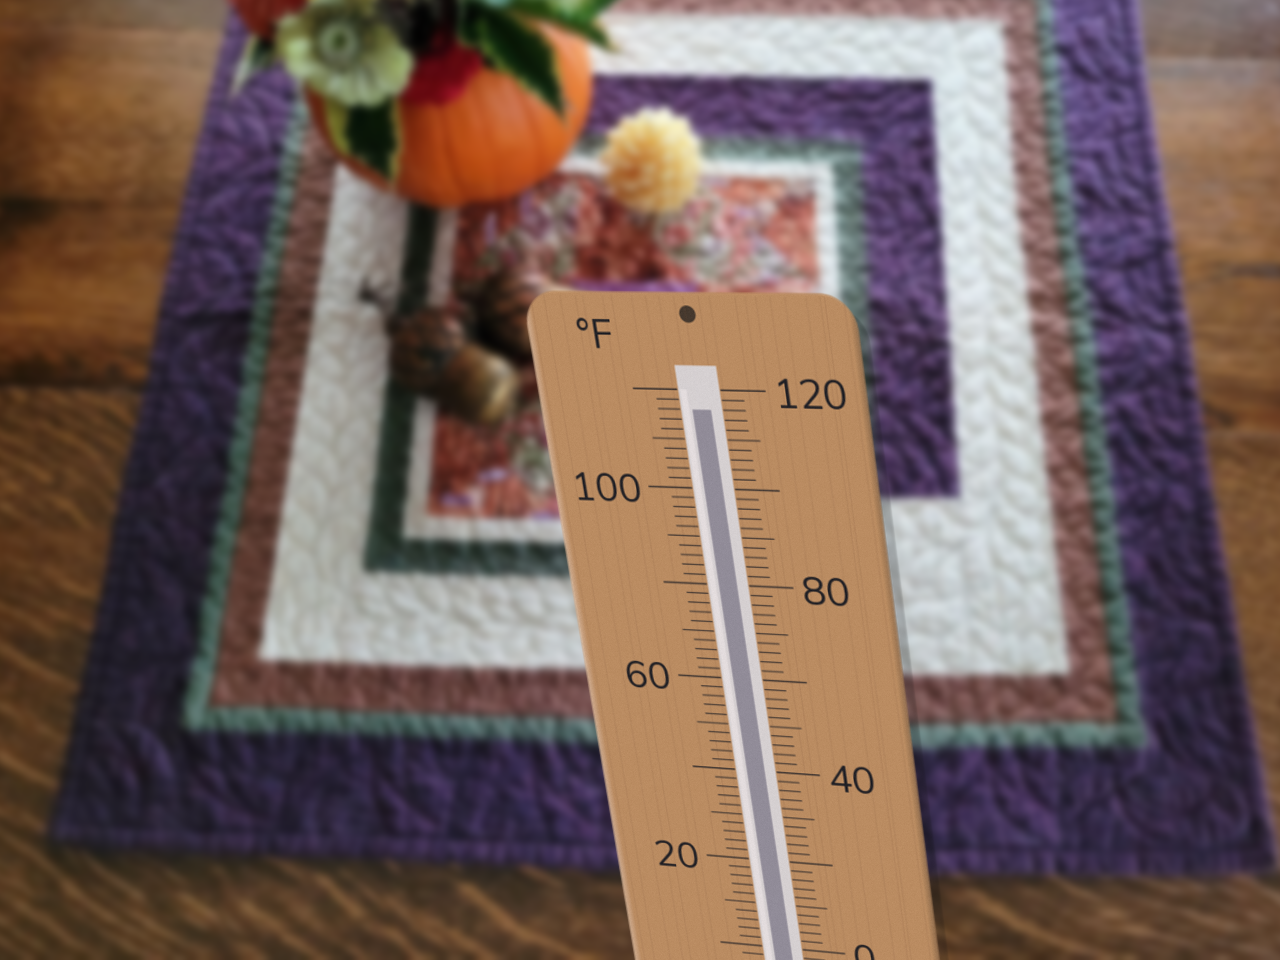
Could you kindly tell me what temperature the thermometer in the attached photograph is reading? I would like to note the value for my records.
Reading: 116 °F
